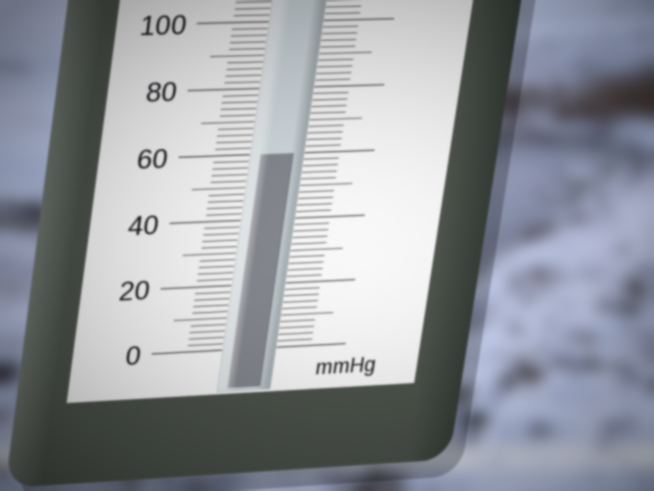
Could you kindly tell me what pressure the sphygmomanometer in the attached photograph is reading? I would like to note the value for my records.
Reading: 60 mmHg
